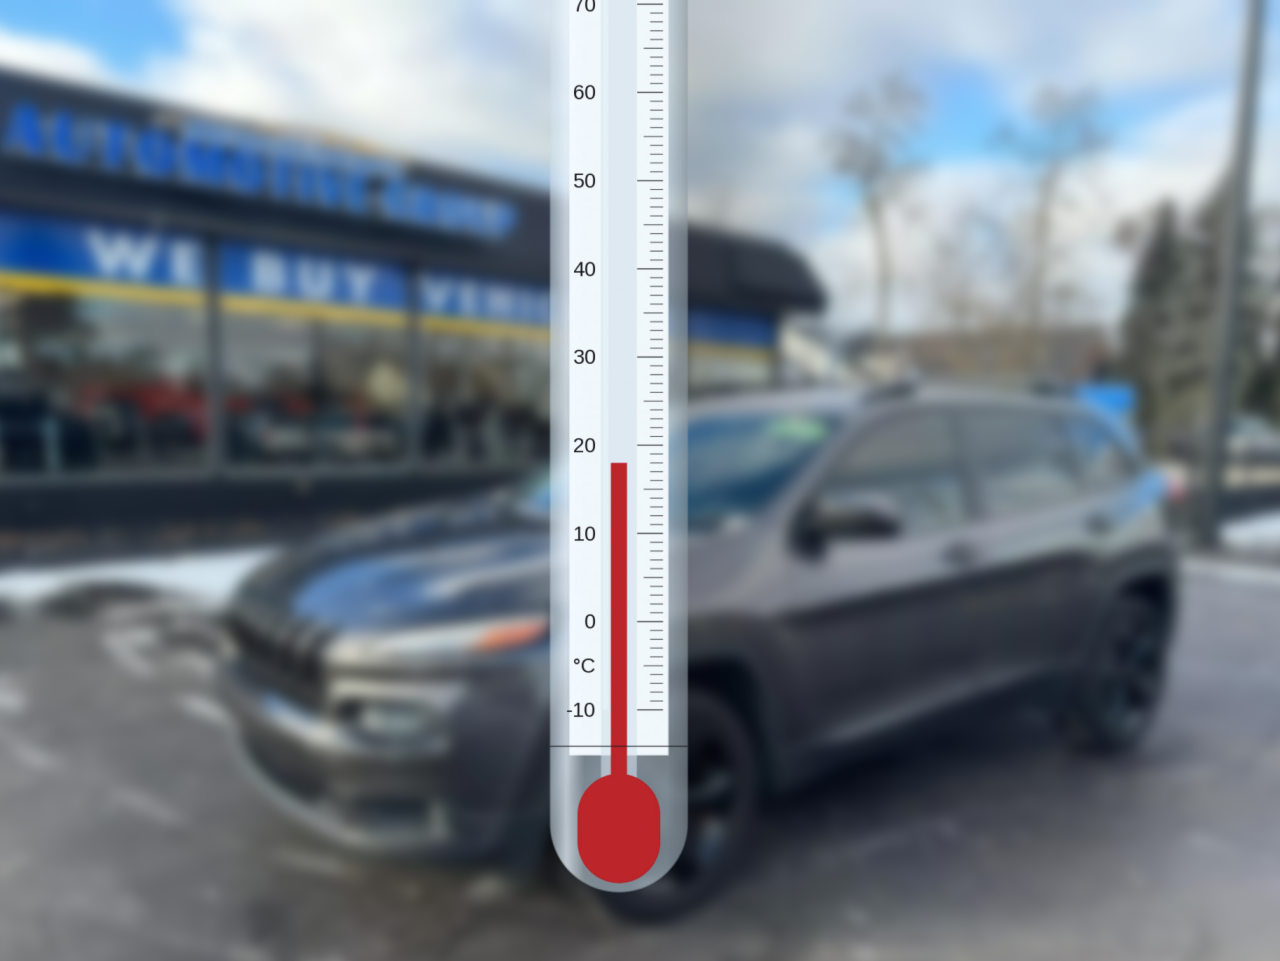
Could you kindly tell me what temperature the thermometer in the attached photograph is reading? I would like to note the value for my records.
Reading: 18 °C
